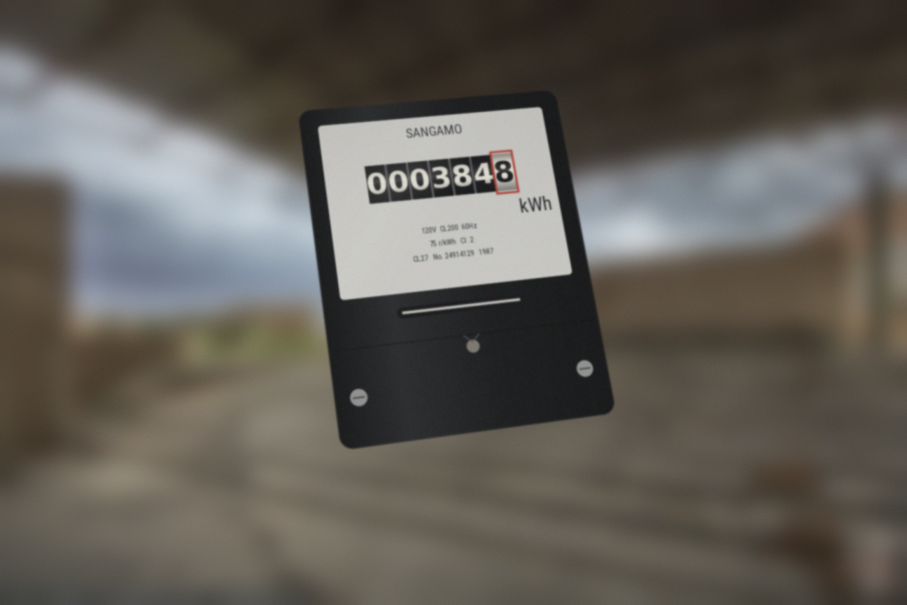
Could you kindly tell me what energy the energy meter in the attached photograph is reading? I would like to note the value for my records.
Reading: 384.8 kWh
